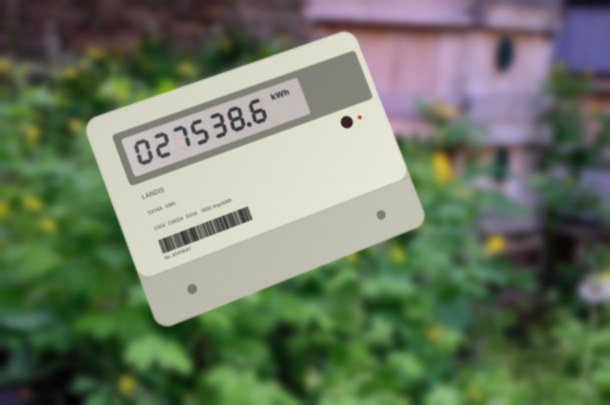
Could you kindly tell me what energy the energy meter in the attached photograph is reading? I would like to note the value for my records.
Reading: 27538.6 kWh
